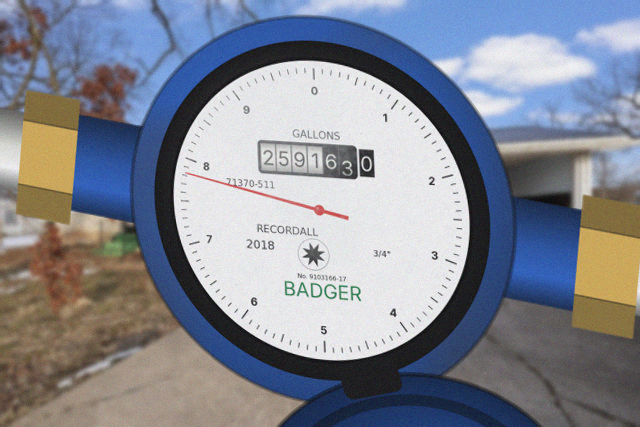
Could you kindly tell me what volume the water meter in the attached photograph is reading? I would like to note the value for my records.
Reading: 2591627.8 gal
